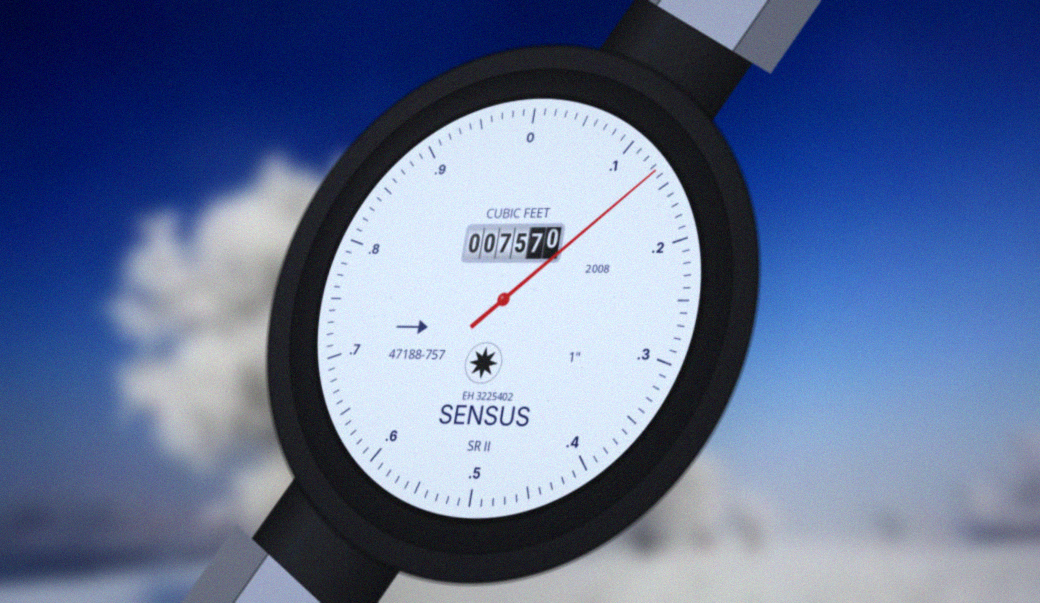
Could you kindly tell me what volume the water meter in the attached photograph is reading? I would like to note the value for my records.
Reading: 7570.13 ft³
